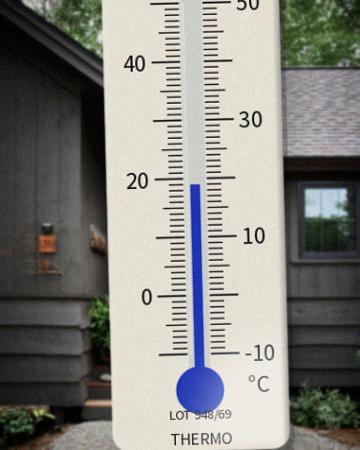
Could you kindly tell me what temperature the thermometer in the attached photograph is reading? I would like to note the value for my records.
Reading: 19 °C
